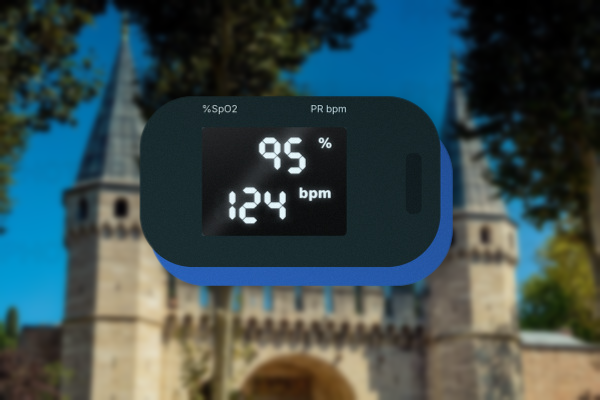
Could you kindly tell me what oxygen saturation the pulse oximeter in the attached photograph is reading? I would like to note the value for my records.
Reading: 95 %
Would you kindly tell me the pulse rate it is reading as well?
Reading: 124 bpm
